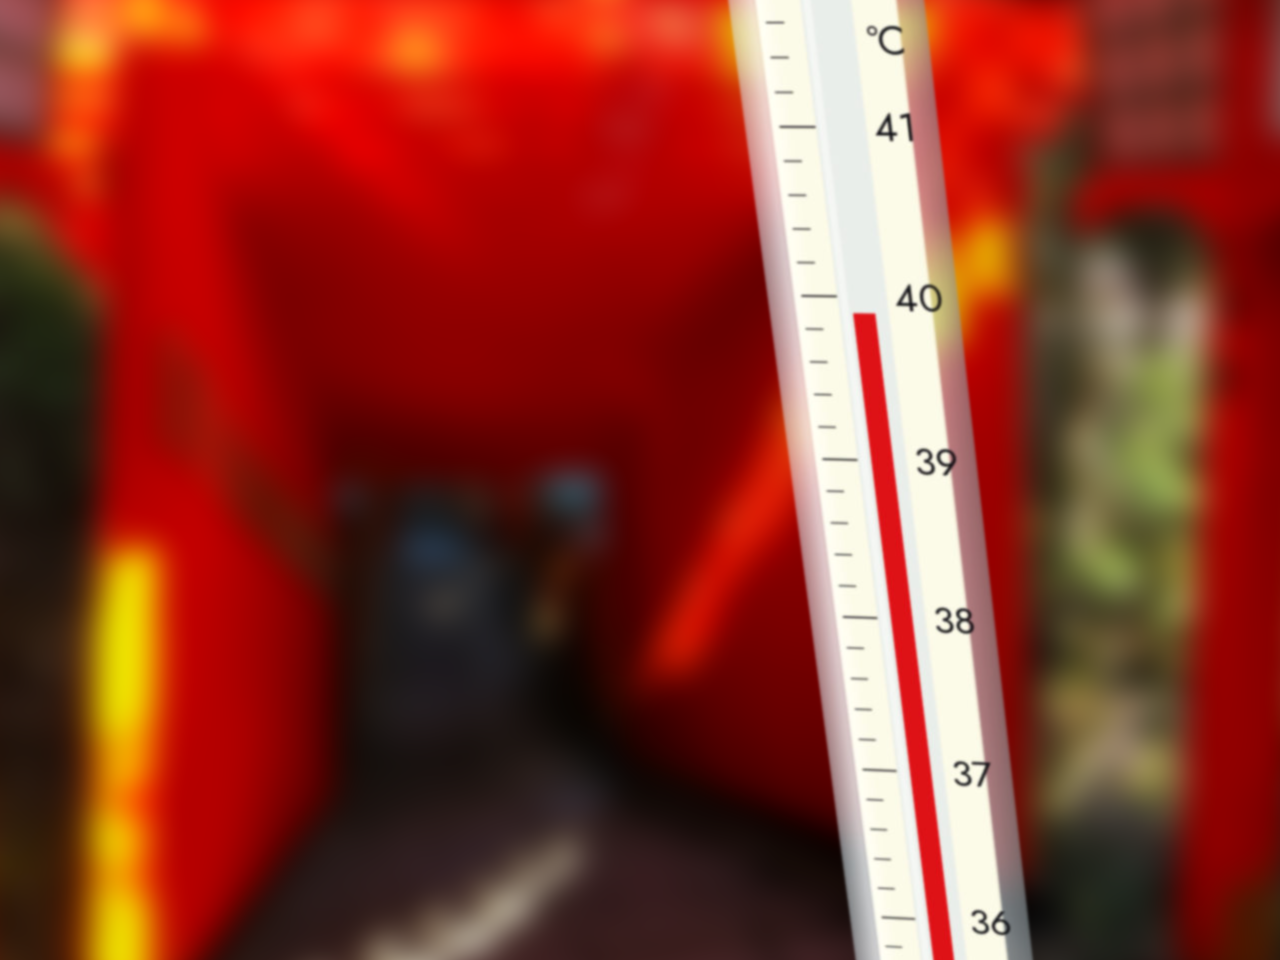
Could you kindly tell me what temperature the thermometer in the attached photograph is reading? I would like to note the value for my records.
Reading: 39.9 °C
